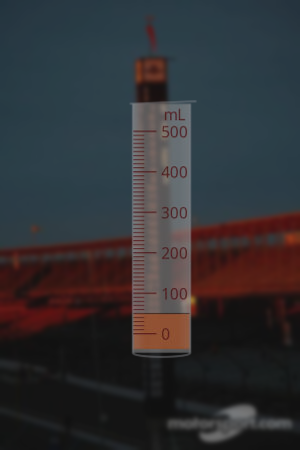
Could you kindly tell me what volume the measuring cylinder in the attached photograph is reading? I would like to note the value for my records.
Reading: 50 mL
